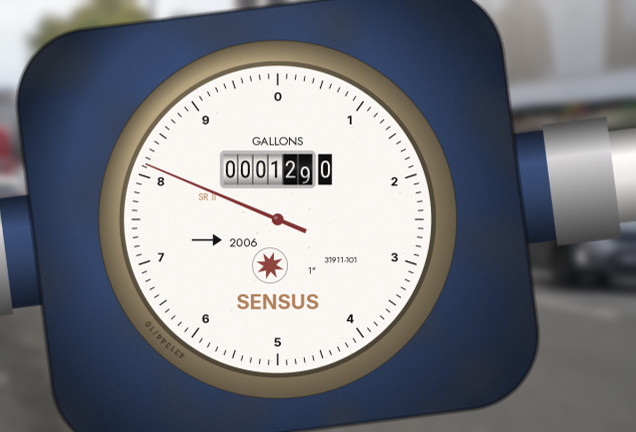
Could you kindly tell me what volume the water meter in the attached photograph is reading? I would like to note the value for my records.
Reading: 1288.1 gal
